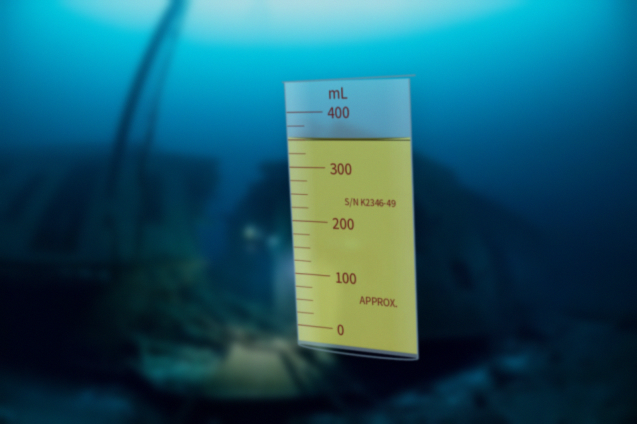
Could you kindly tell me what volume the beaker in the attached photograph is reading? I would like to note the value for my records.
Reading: 350 mL
